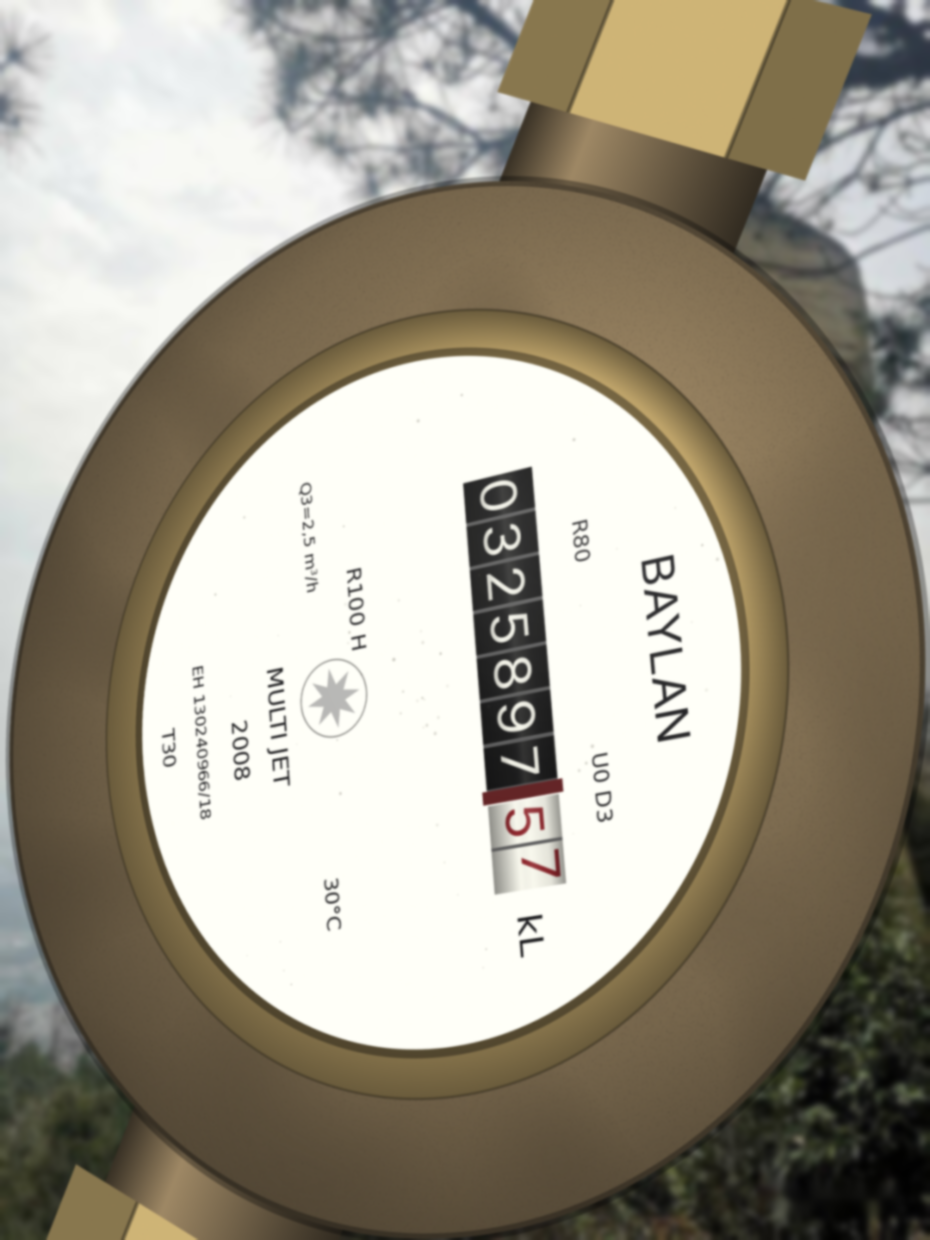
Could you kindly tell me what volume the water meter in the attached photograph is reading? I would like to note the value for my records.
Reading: 325897.57 kL
